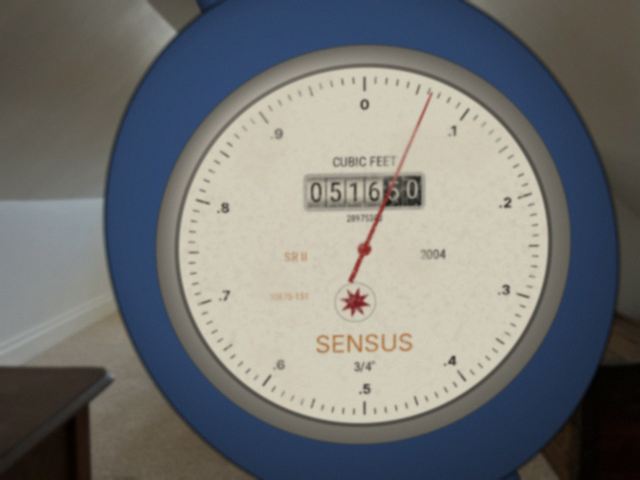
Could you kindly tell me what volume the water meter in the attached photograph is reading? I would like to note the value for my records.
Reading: 51650.06 ft³
